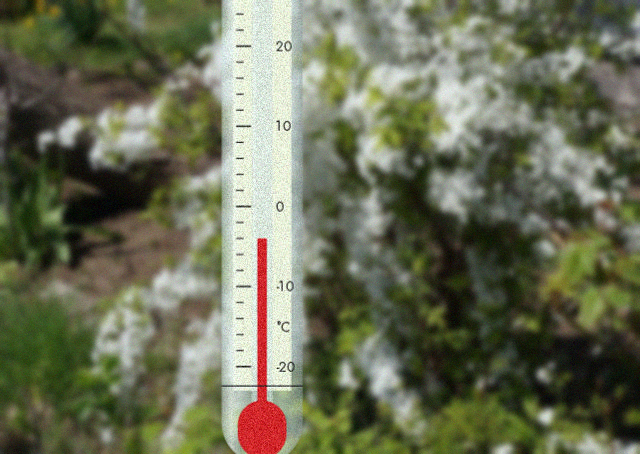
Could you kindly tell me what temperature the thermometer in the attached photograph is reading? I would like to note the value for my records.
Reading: -4 °C
